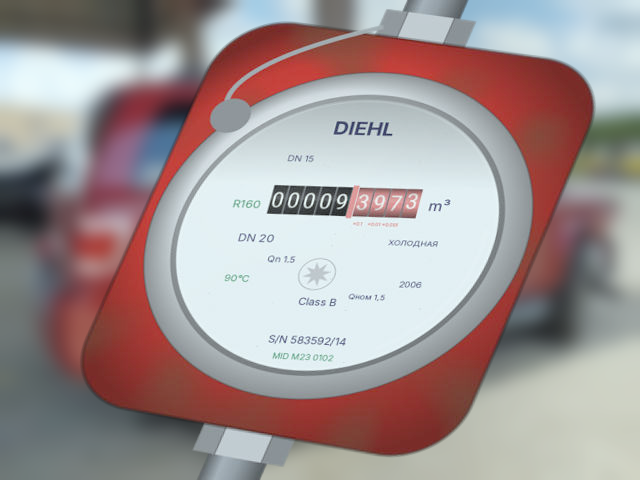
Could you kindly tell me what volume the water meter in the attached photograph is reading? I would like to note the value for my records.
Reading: 9.3973 m³
